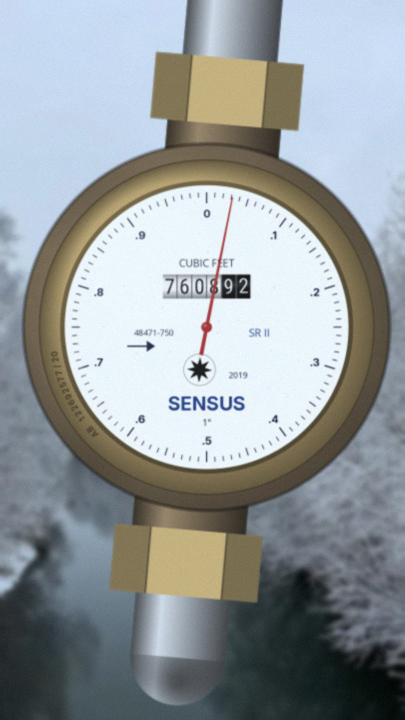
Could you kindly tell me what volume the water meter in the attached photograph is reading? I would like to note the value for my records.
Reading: 760892.03 ft³
